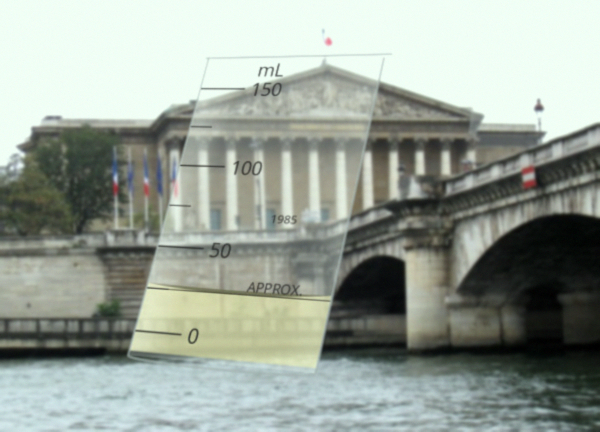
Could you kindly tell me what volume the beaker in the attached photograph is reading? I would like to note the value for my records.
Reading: 25 mL
